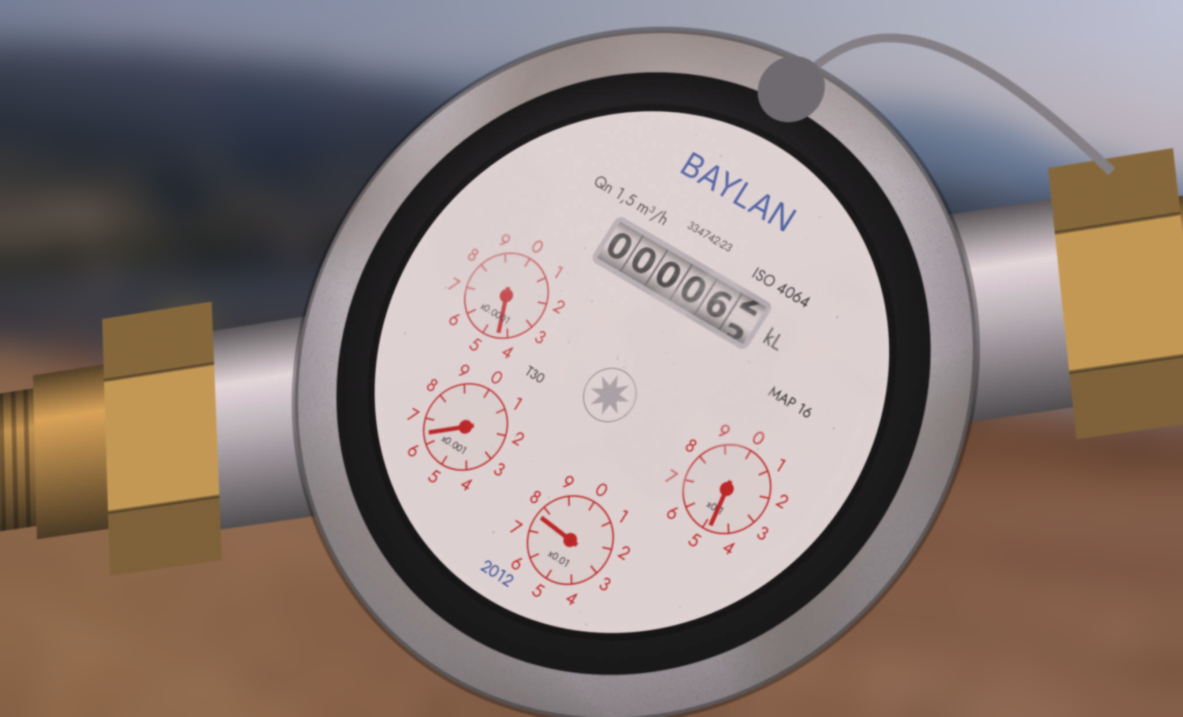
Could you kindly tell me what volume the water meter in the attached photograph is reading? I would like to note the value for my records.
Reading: 62.4764 kL
